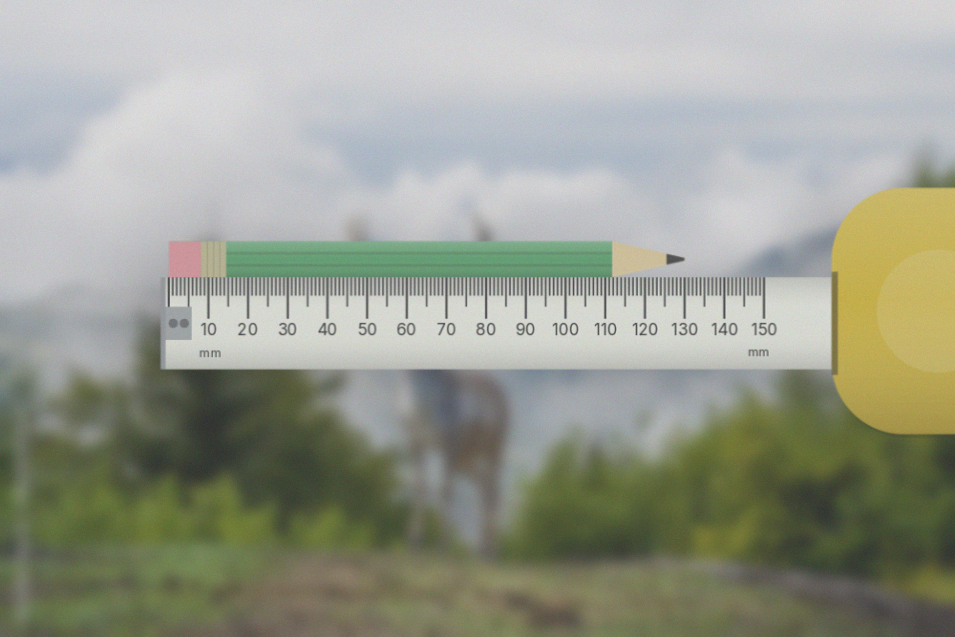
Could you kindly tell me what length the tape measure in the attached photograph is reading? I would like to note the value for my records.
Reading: 130 mm
